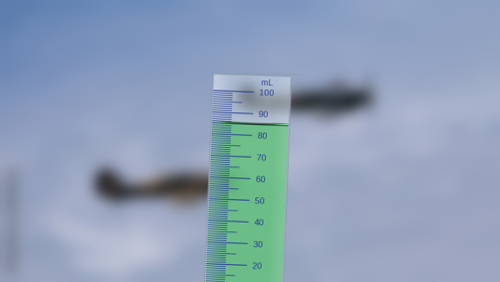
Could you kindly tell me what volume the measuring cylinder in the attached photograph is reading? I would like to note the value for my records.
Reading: 85 mL
